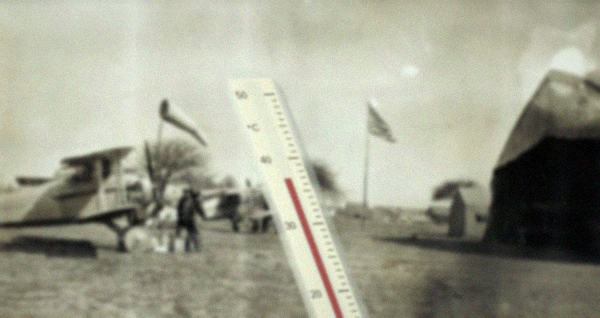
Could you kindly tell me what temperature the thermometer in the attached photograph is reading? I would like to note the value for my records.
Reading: 37 °C
